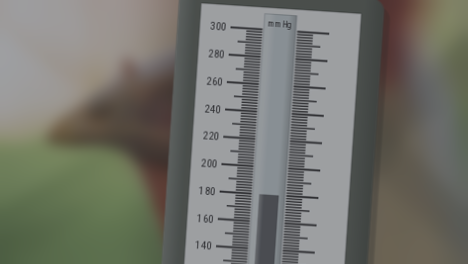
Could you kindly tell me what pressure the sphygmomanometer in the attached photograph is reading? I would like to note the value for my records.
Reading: 180 mmHg
